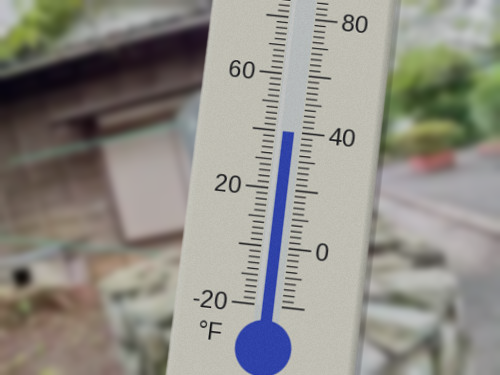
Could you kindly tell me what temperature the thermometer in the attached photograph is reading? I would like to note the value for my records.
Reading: 40 °F
